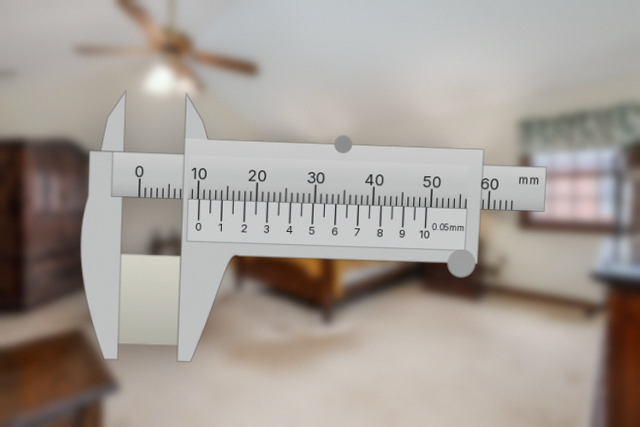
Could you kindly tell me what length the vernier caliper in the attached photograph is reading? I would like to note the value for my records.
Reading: 10.2 mm
